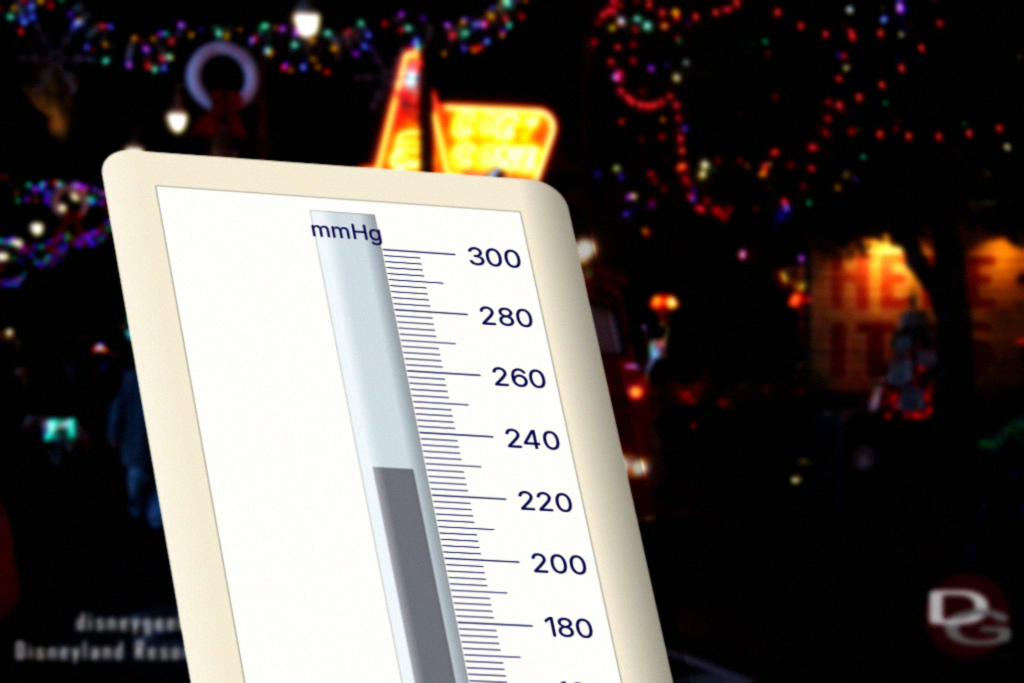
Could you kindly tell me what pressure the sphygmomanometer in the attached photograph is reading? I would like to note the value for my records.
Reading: 228 mmHg
